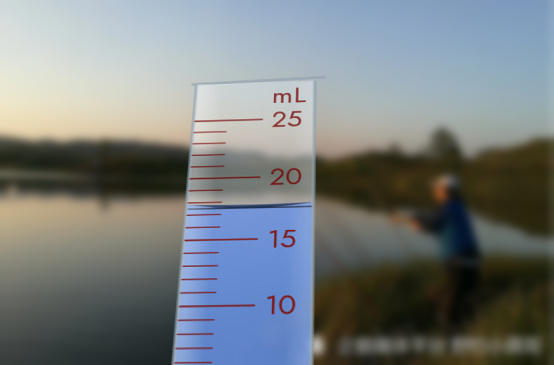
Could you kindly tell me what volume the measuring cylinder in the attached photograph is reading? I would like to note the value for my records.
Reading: 17.5 mL
